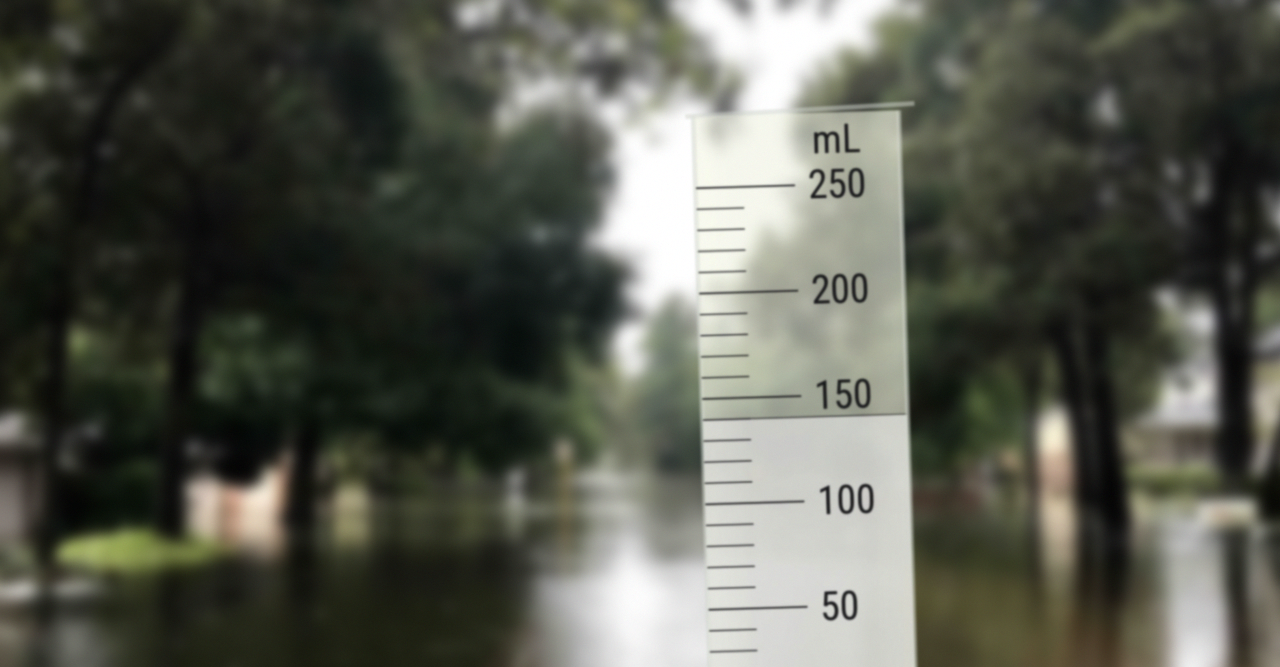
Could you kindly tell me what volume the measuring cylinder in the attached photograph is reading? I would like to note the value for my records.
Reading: 140 mL
